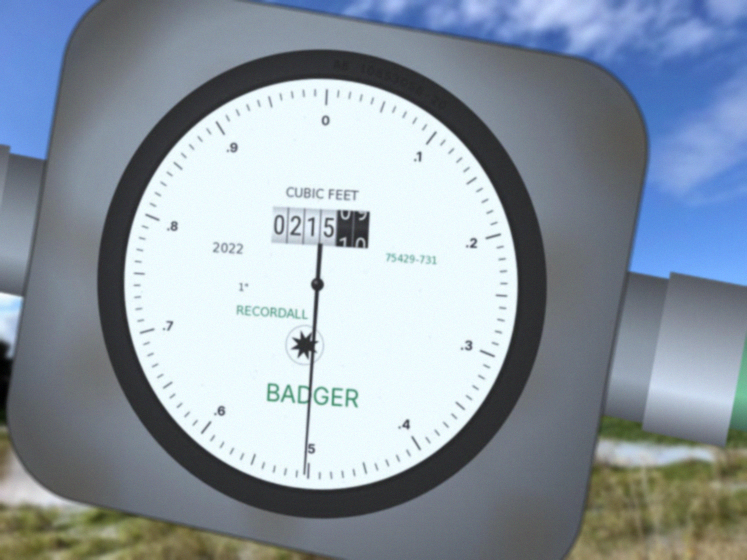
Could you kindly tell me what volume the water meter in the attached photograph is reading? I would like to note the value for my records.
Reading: 21509.50 ft³
